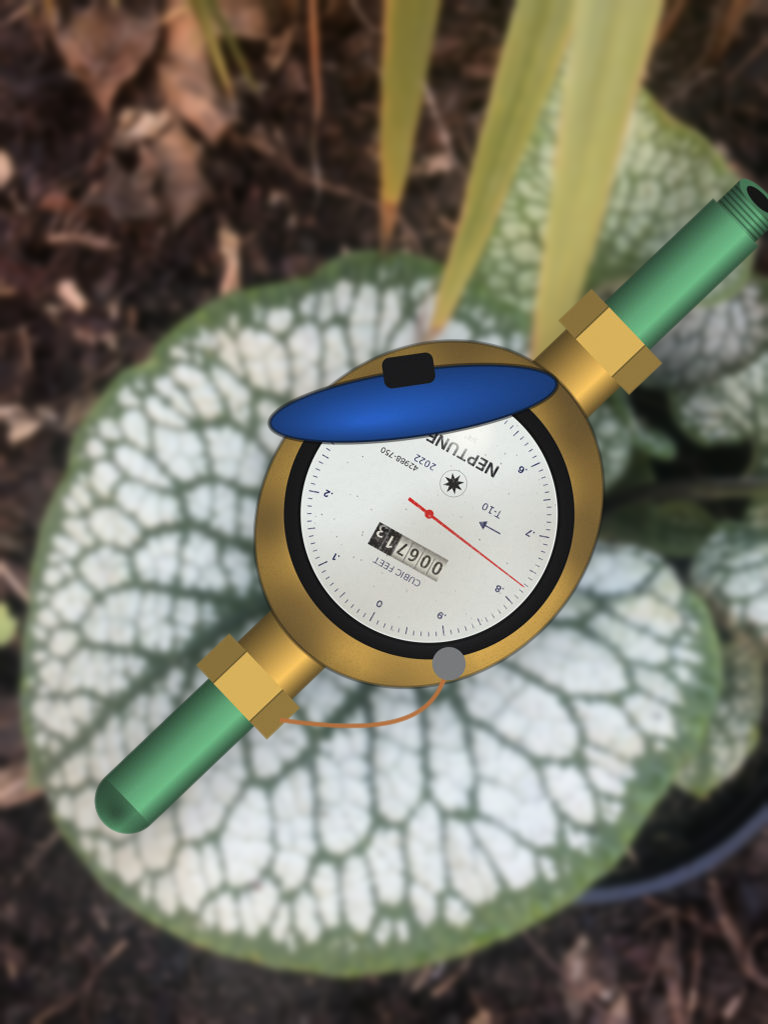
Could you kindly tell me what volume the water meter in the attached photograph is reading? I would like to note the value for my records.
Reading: 6712.77 ft³
